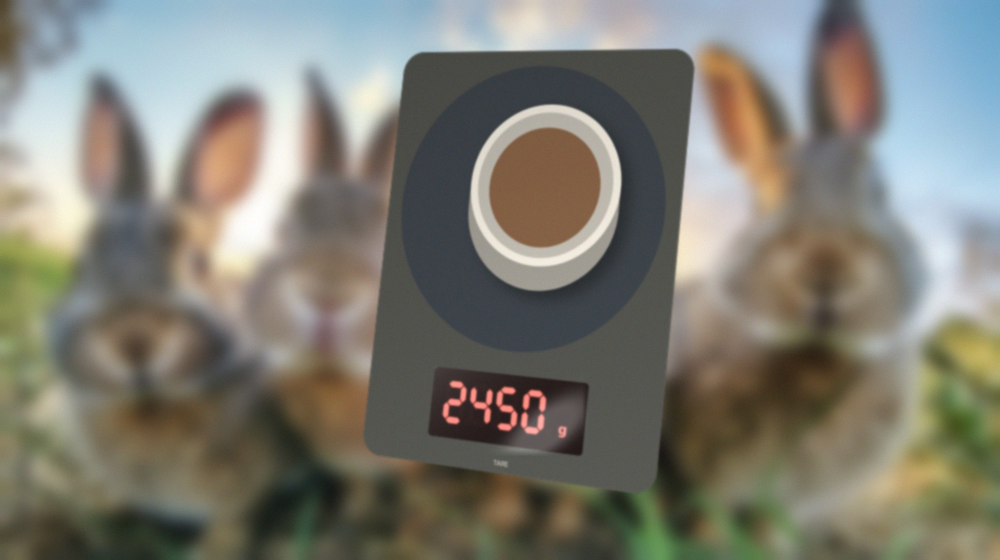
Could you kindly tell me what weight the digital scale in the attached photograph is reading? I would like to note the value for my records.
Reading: 2450 g
